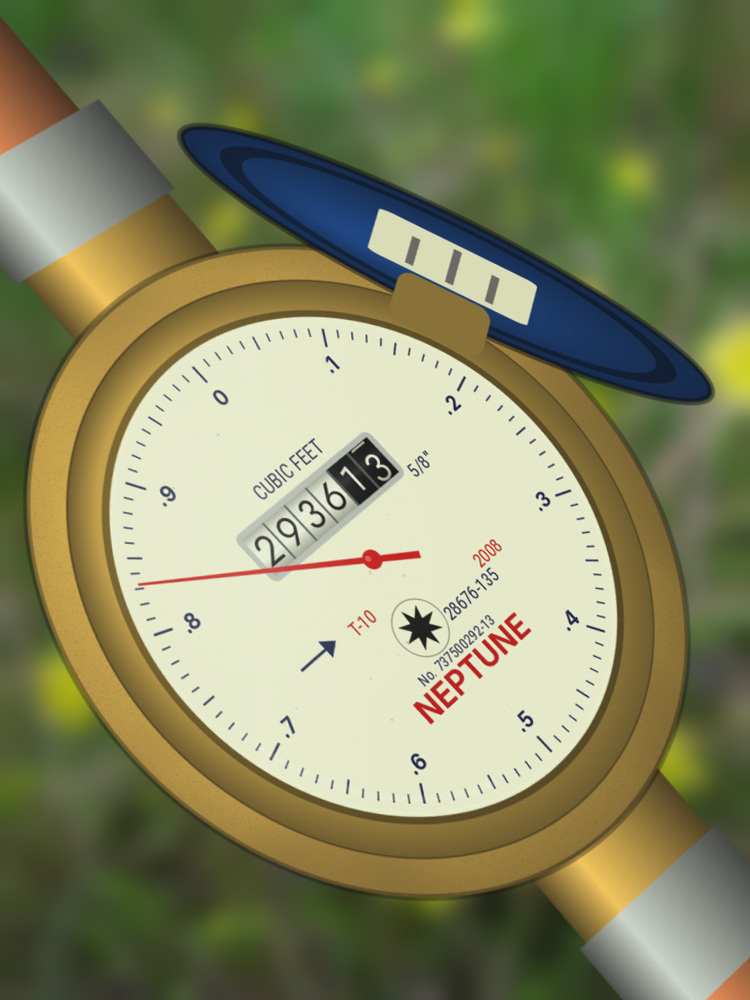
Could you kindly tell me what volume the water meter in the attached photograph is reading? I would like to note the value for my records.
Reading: 293612.83 ft³
